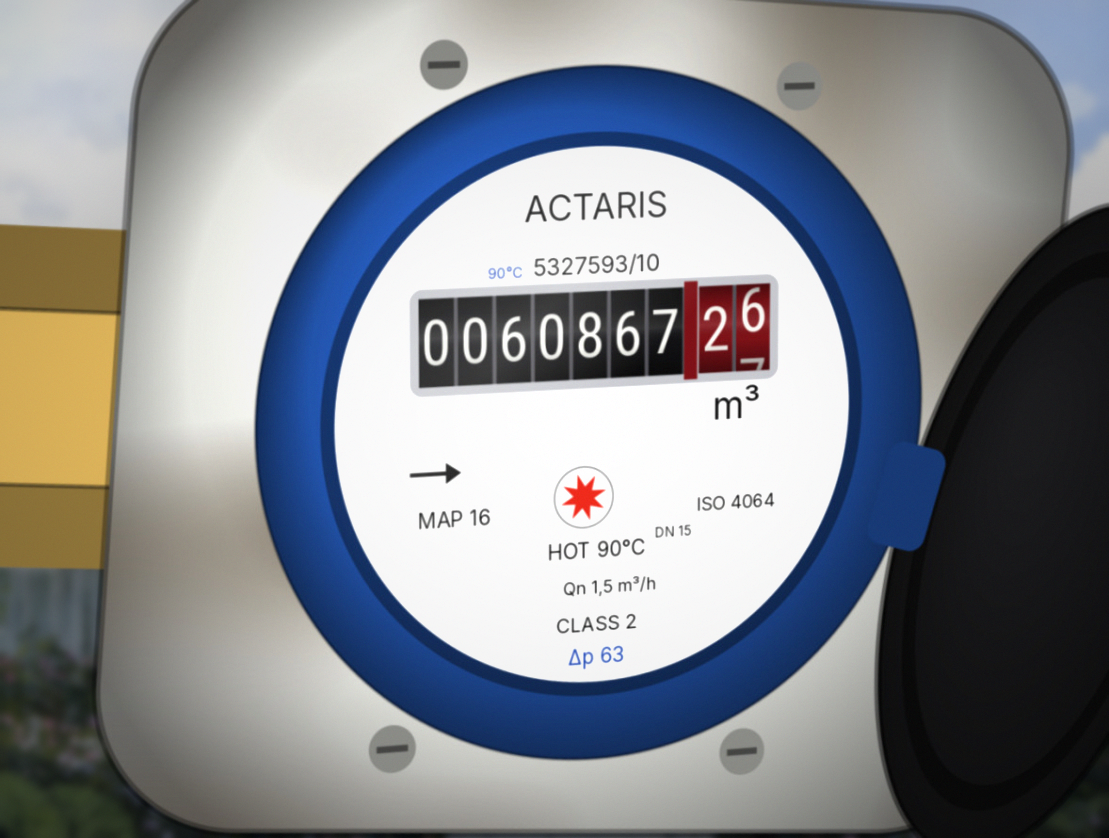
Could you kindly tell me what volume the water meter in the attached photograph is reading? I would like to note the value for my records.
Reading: 60867.26 m³
